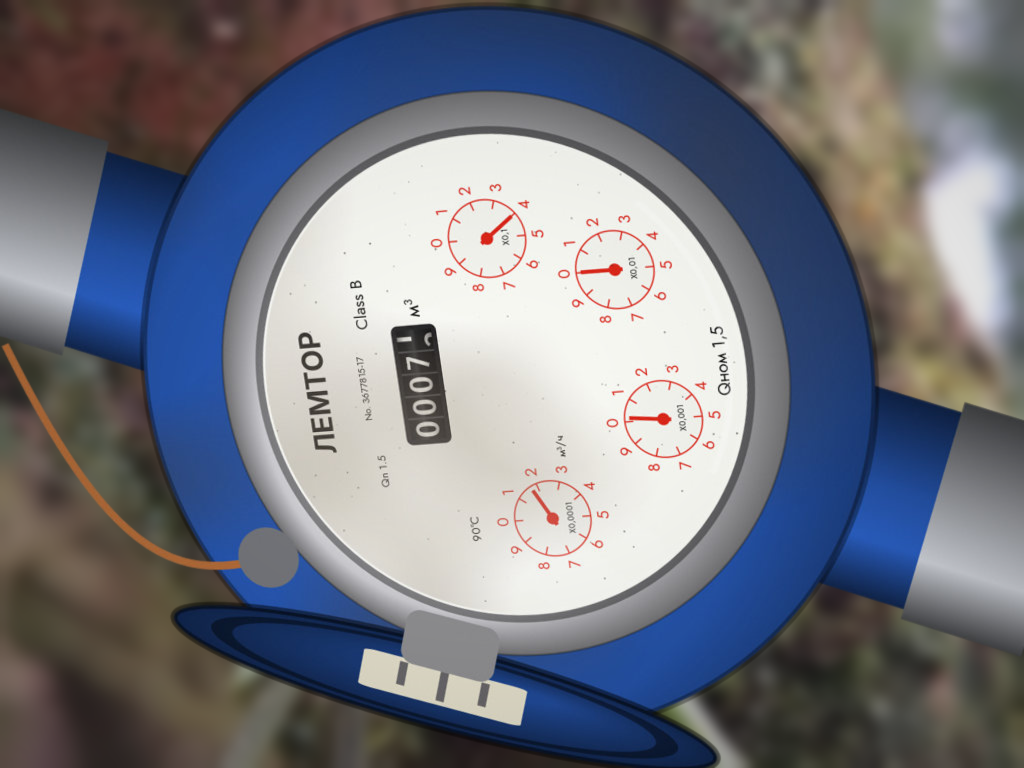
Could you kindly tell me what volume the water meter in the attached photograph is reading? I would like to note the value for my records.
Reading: 71.4001 m³
